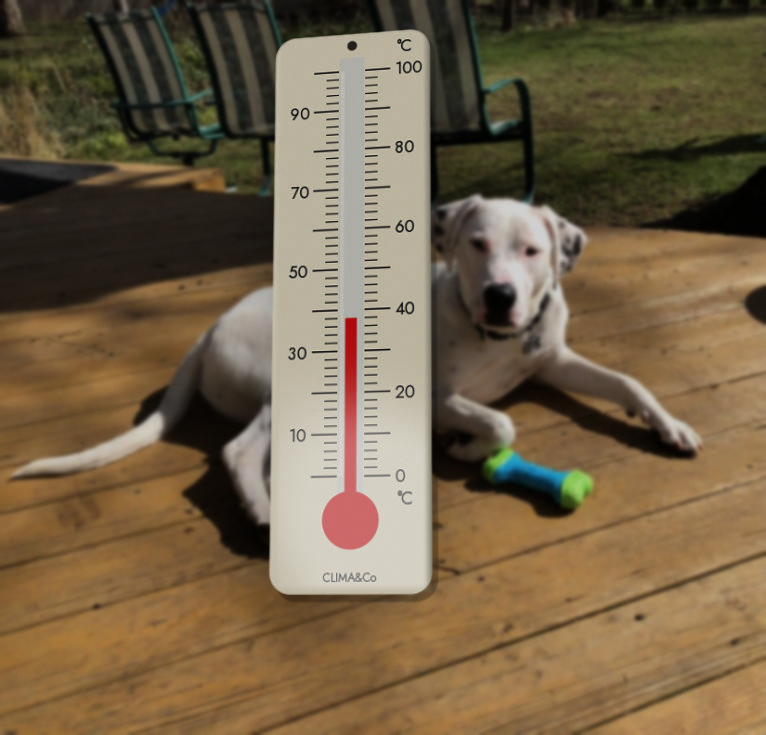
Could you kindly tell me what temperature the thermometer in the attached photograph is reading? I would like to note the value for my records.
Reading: 38 °C
